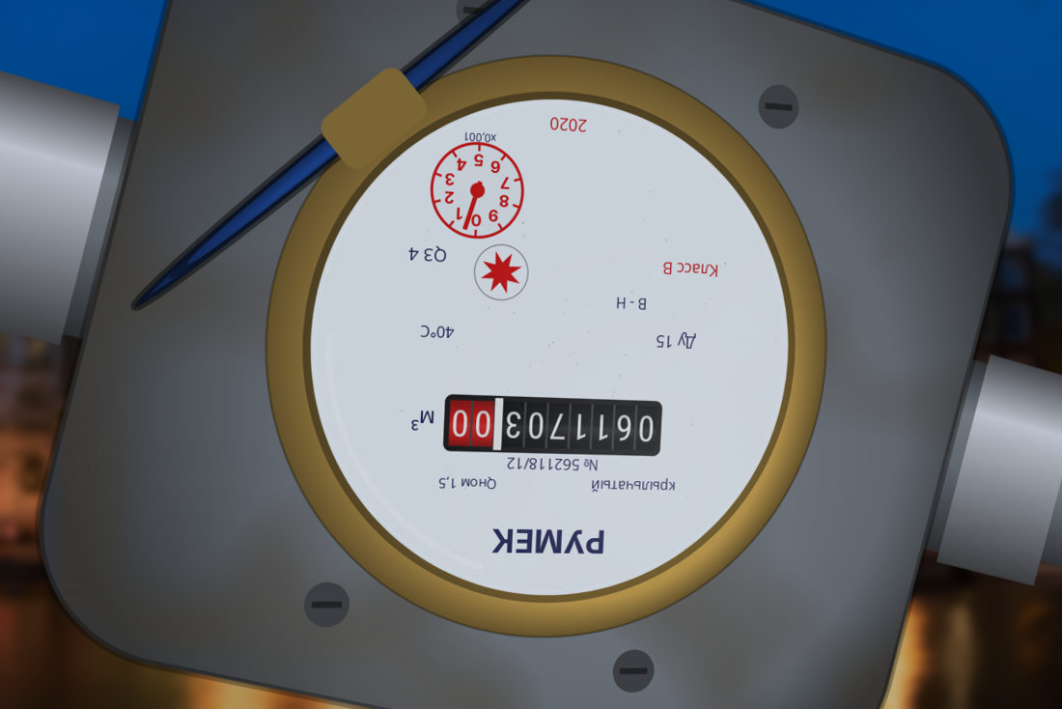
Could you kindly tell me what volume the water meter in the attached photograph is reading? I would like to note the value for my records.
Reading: 611703.000 m³
